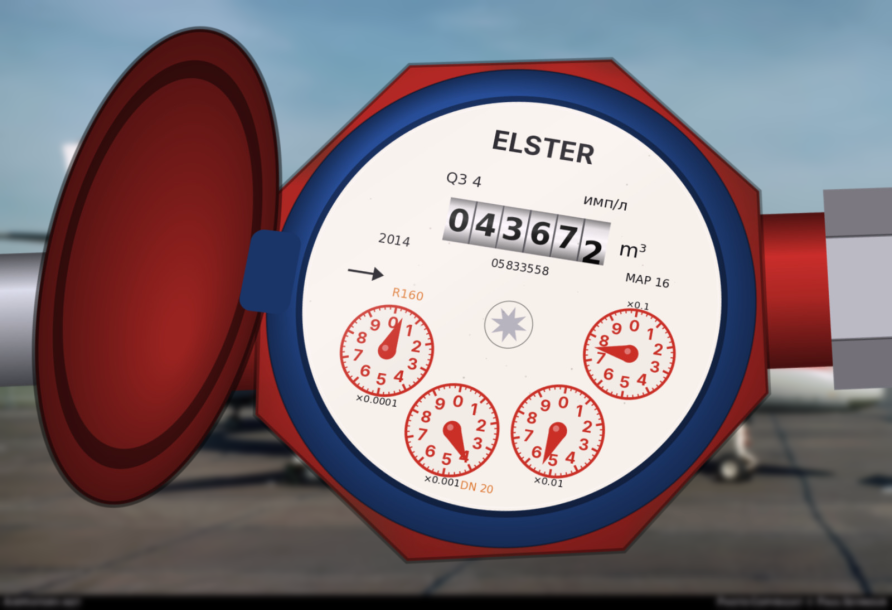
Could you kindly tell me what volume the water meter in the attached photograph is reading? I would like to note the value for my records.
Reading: 43671.7540 m³
